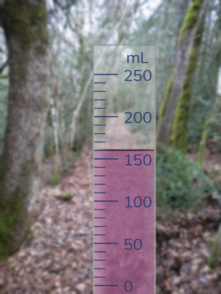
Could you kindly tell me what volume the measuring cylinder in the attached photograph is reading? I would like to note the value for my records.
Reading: 160 mL
